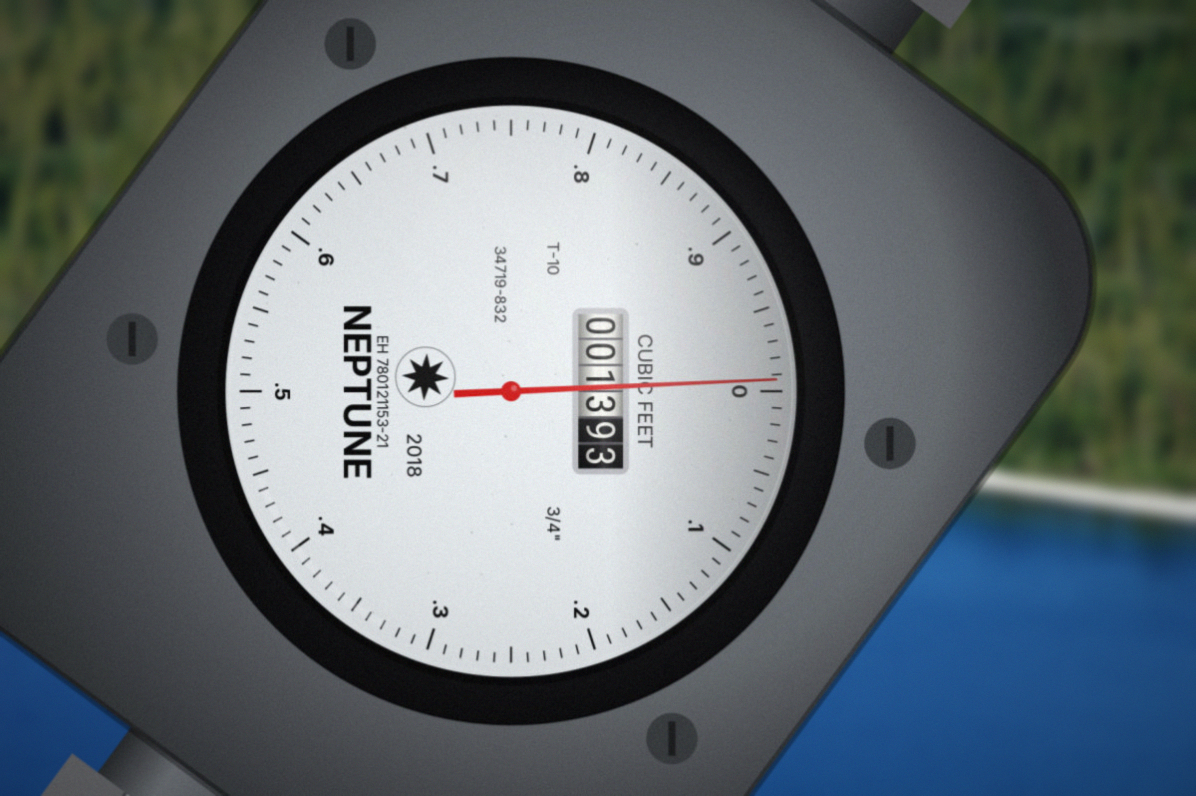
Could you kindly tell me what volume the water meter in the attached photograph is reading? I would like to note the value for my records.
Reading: 1392.99 ft³
